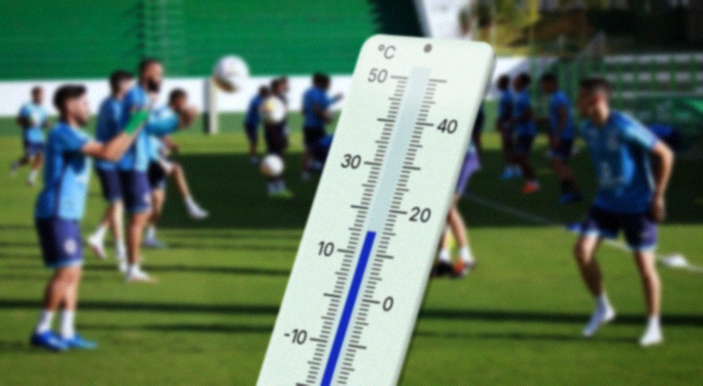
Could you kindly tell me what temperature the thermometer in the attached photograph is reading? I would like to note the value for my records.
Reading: 15 °C
